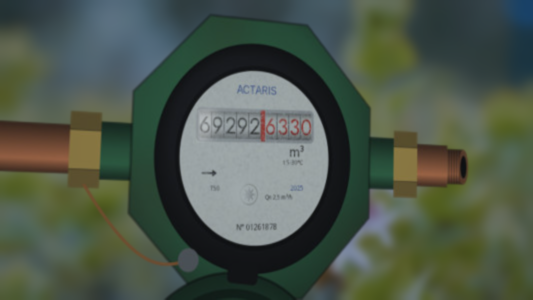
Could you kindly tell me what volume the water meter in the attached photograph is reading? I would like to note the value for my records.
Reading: 69292.6330 m³
